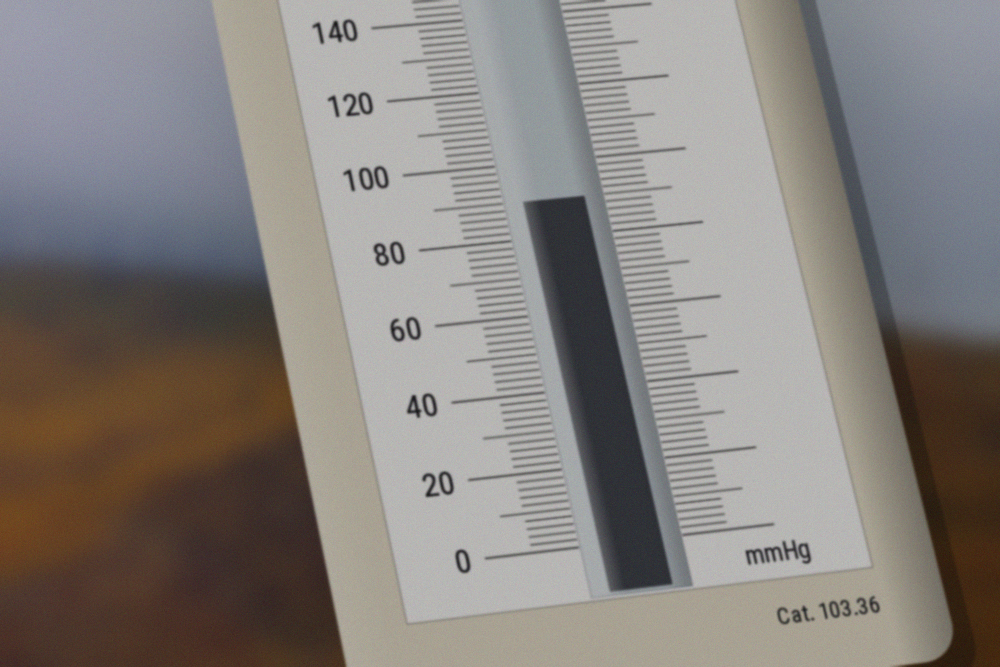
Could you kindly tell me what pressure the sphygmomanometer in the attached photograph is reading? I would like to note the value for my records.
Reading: 90 mmHg
